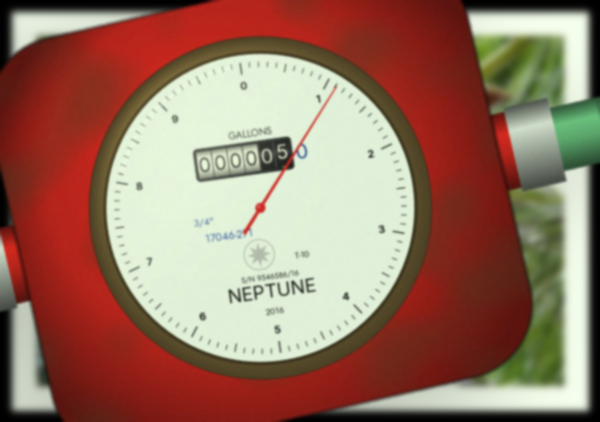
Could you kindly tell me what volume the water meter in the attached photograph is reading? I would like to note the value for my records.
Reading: 51.1 gal
